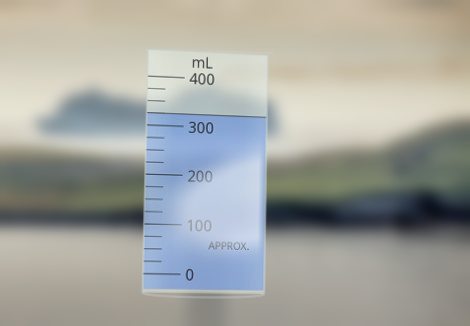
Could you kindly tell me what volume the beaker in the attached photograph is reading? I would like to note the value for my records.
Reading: 325 mL
